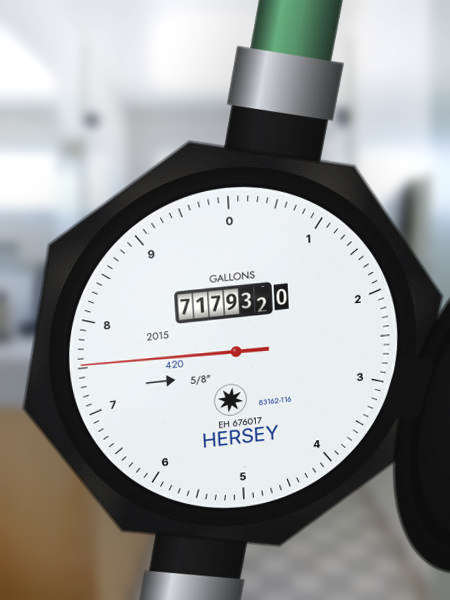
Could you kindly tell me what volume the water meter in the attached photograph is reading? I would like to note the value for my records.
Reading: 7179317.5 gal
